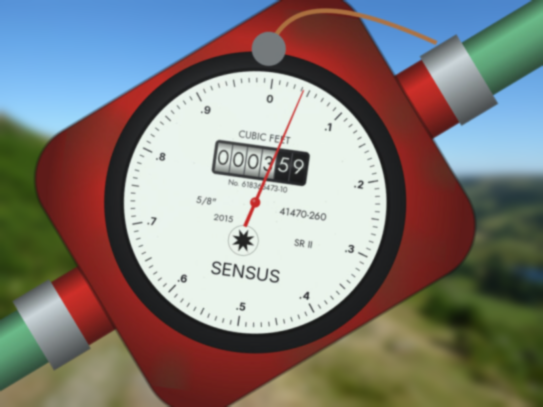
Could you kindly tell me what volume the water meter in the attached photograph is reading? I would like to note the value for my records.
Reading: 359.04 ft³
